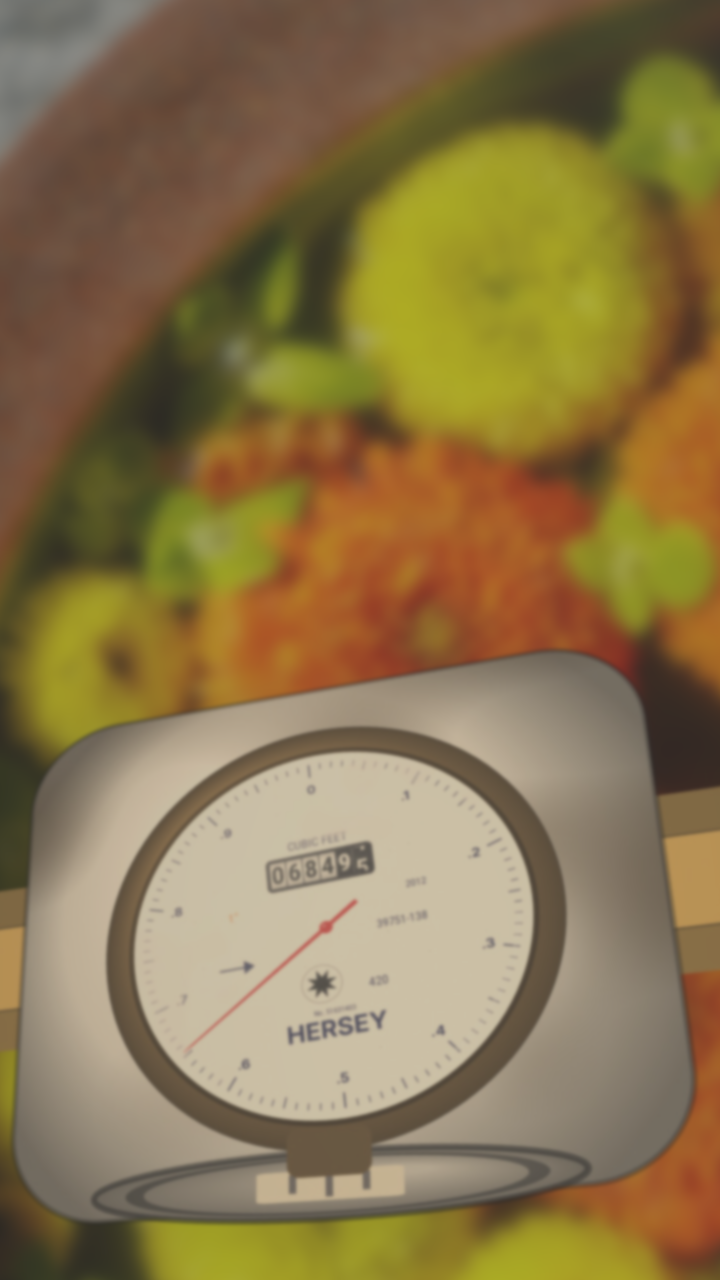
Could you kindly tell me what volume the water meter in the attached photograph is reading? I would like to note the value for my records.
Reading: 68494.65 ft³
